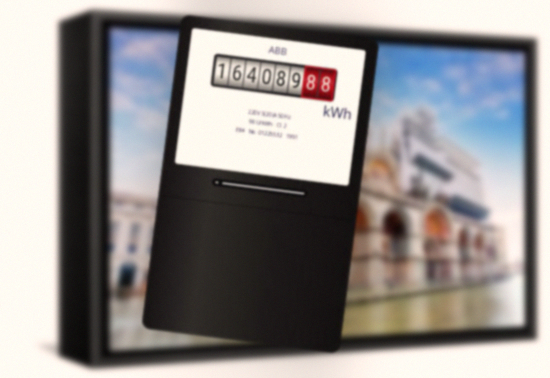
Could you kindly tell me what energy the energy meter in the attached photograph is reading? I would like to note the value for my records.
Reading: 164089.88 kWh
